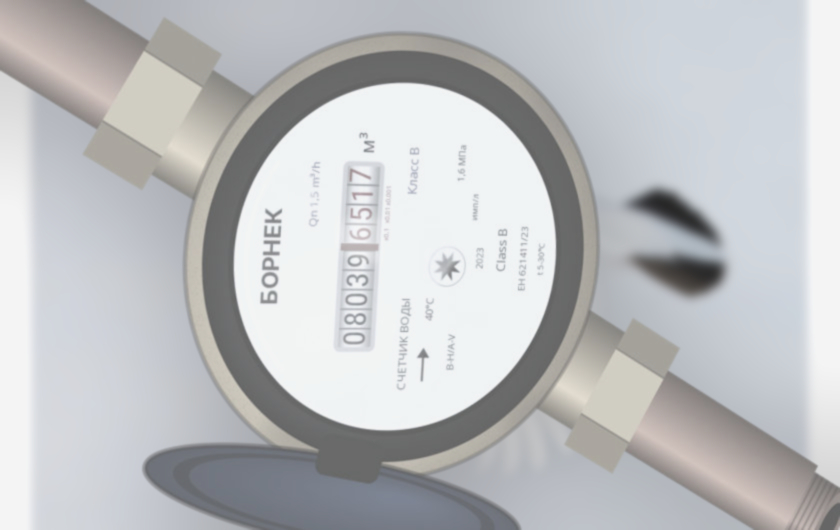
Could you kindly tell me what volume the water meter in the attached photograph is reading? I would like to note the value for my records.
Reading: 8039.6517 m³
